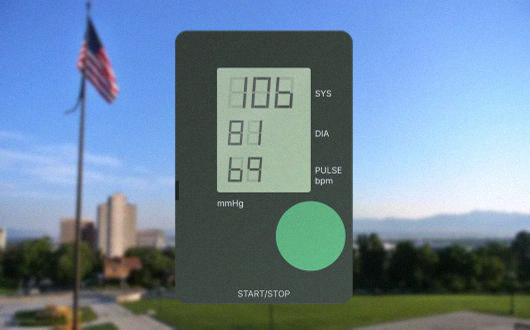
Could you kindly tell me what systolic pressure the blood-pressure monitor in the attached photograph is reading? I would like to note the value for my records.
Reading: 106 mmHg
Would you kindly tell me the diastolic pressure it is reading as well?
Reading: 81 mmHg
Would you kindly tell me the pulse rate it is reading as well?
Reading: 69 bpm
